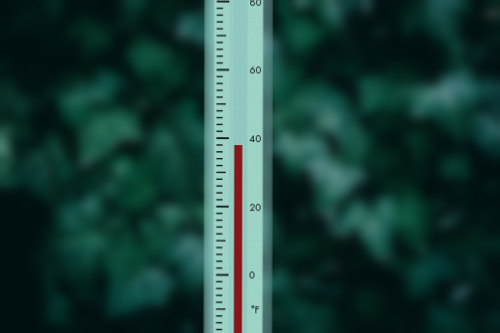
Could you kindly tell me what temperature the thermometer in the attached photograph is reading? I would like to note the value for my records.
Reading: 38 °F
